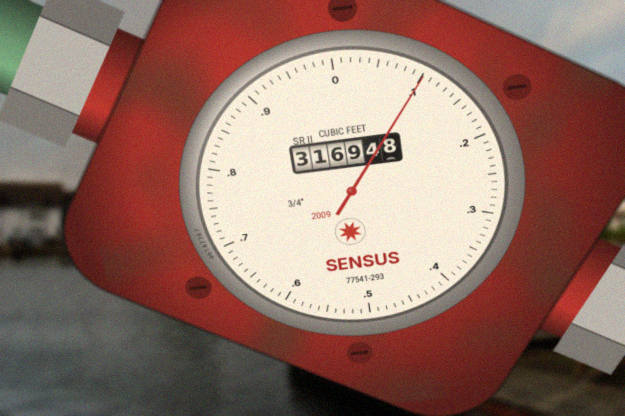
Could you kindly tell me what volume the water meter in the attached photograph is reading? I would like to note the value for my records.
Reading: 316948.10 ft³
